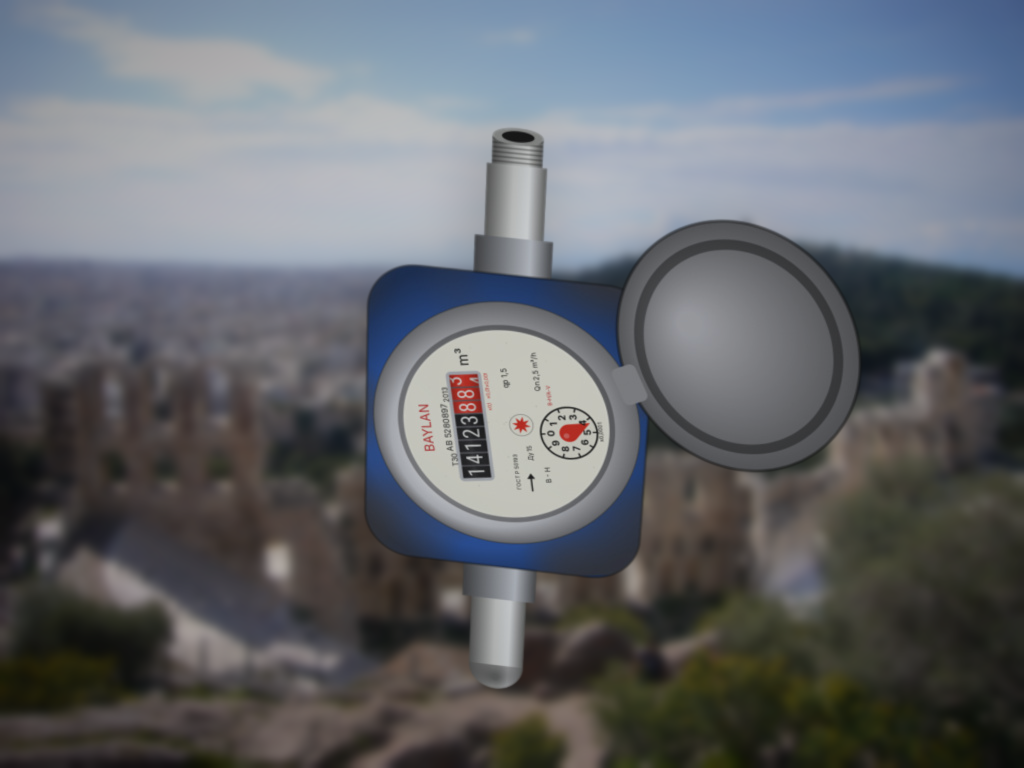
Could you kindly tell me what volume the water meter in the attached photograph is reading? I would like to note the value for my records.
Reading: 14123.8834 m³
